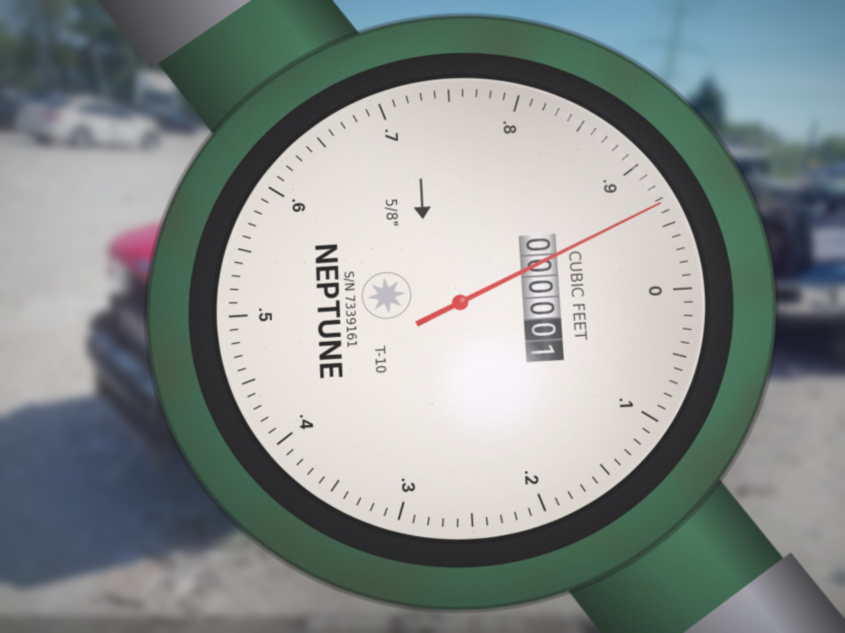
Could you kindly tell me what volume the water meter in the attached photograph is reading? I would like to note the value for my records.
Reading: 0.93 ft³
